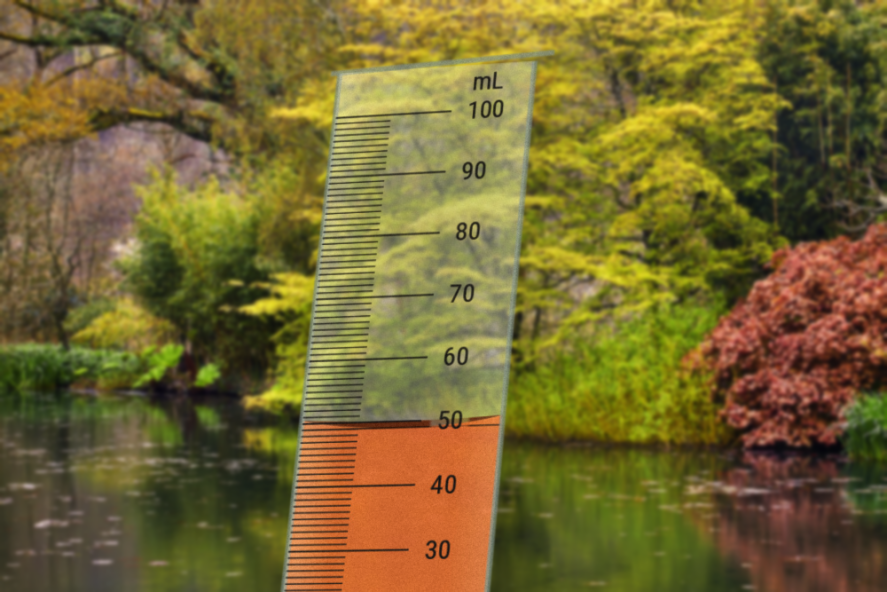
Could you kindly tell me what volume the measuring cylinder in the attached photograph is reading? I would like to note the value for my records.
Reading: 49 mL
